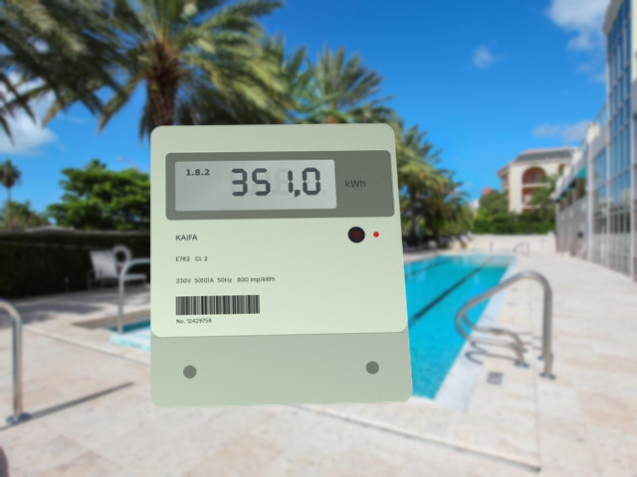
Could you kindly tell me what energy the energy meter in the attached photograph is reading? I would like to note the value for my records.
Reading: 351.0 kWh
